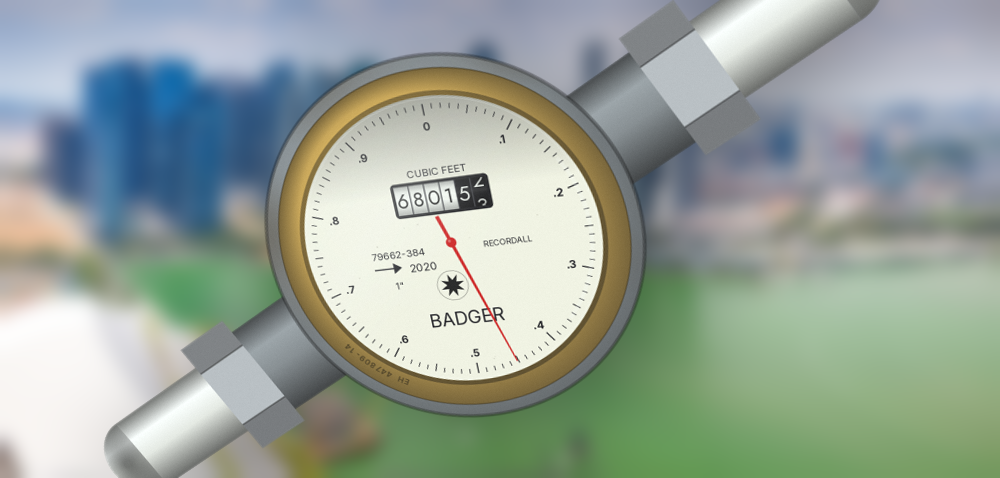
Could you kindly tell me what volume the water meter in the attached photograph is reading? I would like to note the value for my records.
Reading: 680152.45 ft³
